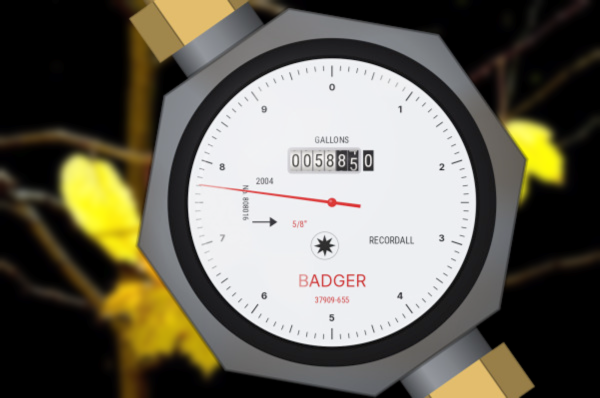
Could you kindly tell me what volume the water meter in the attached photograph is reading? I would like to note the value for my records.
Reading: 58847.7 gal
